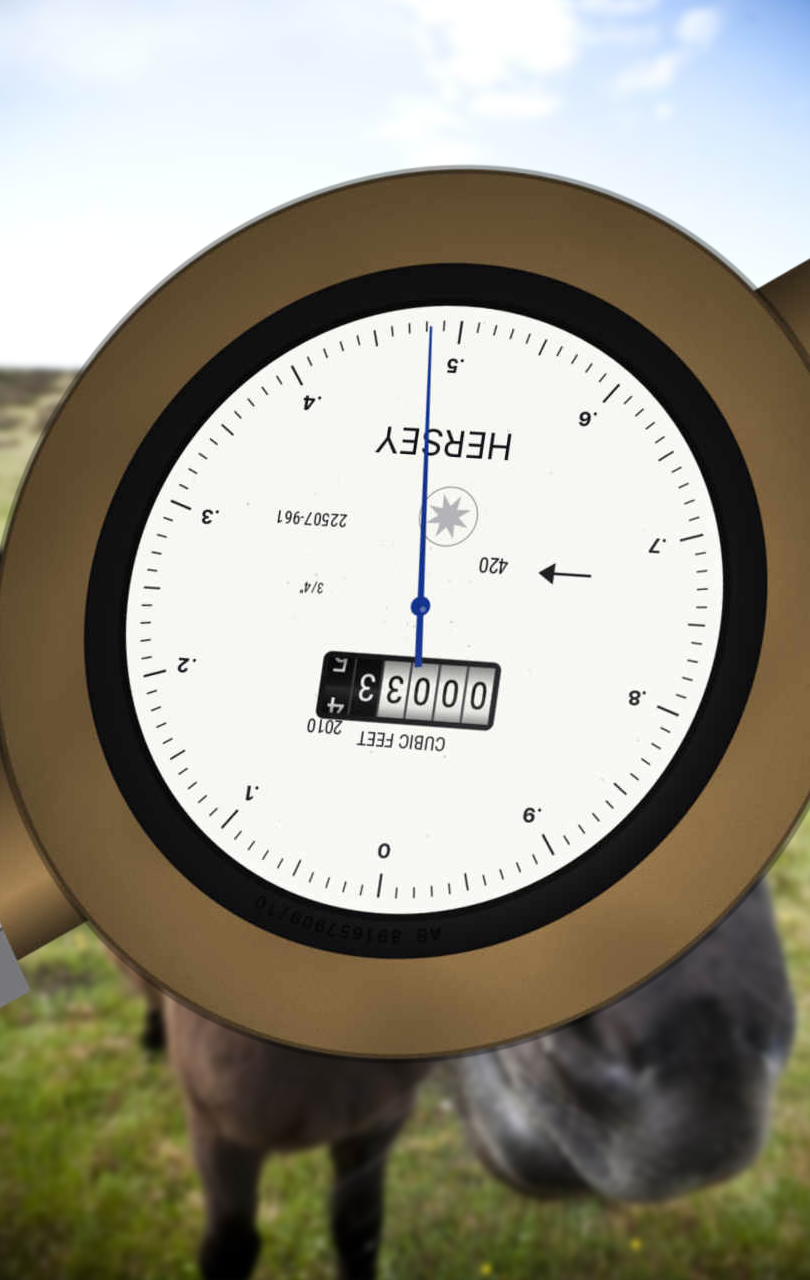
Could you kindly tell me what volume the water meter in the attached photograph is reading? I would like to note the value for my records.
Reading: 334.48 ft³
